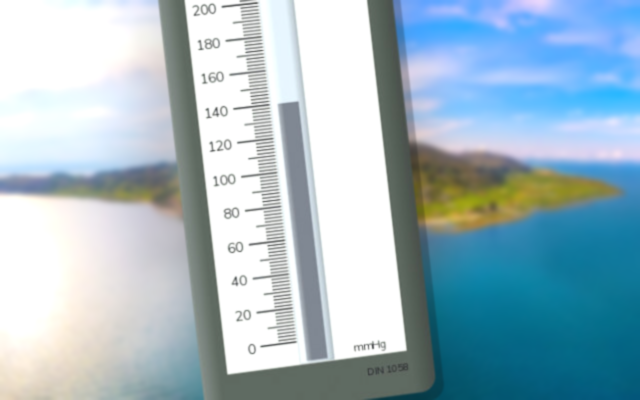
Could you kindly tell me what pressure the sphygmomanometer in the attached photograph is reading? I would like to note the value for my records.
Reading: 140 mmHg
